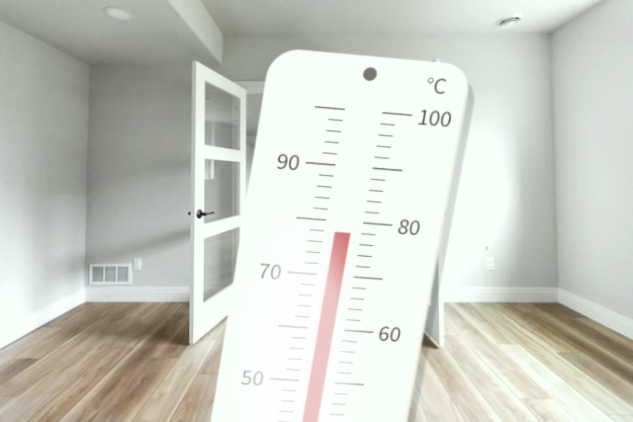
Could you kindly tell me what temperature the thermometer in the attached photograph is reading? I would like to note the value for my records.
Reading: 78 °C
